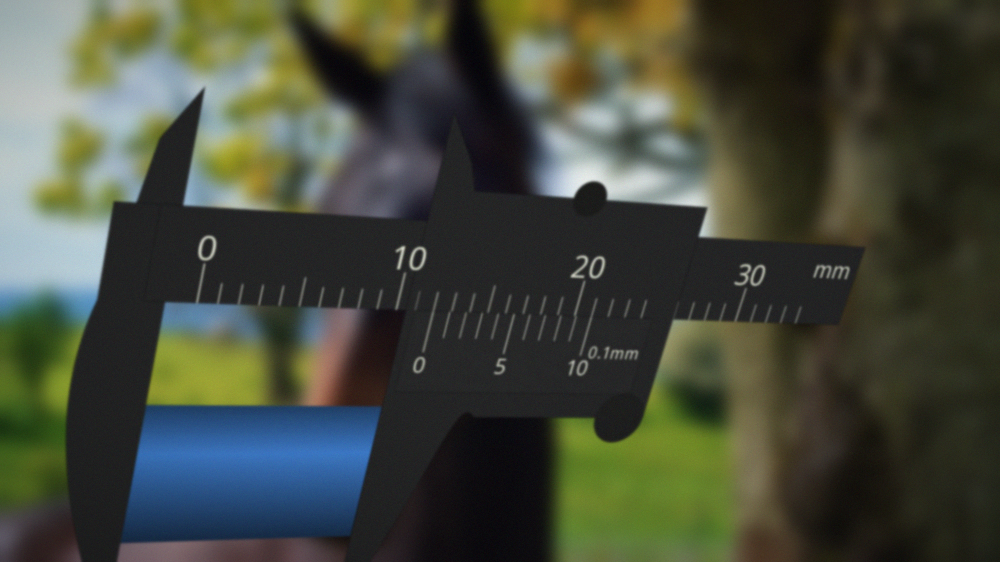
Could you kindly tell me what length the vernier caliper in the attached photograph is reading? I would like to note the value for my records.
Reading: 12.0 mm
